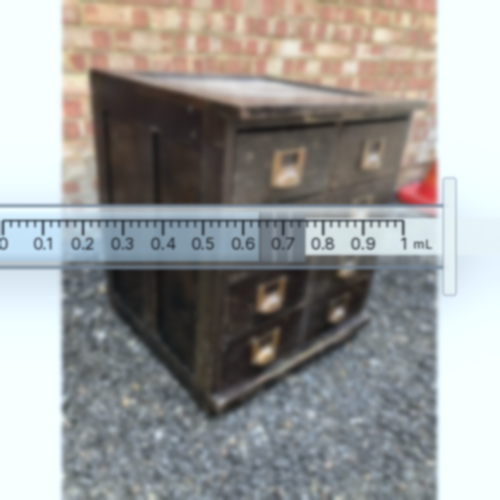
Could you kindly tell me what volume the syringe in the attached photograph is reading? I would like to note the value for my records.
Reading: 0.64 mL
